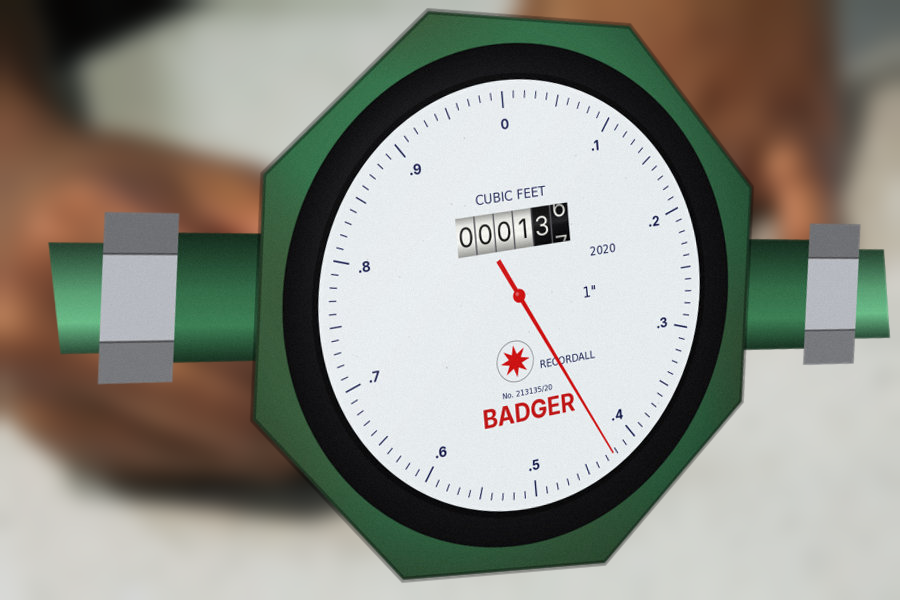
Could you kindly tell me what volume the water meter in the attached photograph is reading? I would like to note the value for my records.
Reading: 136.42 ft³
